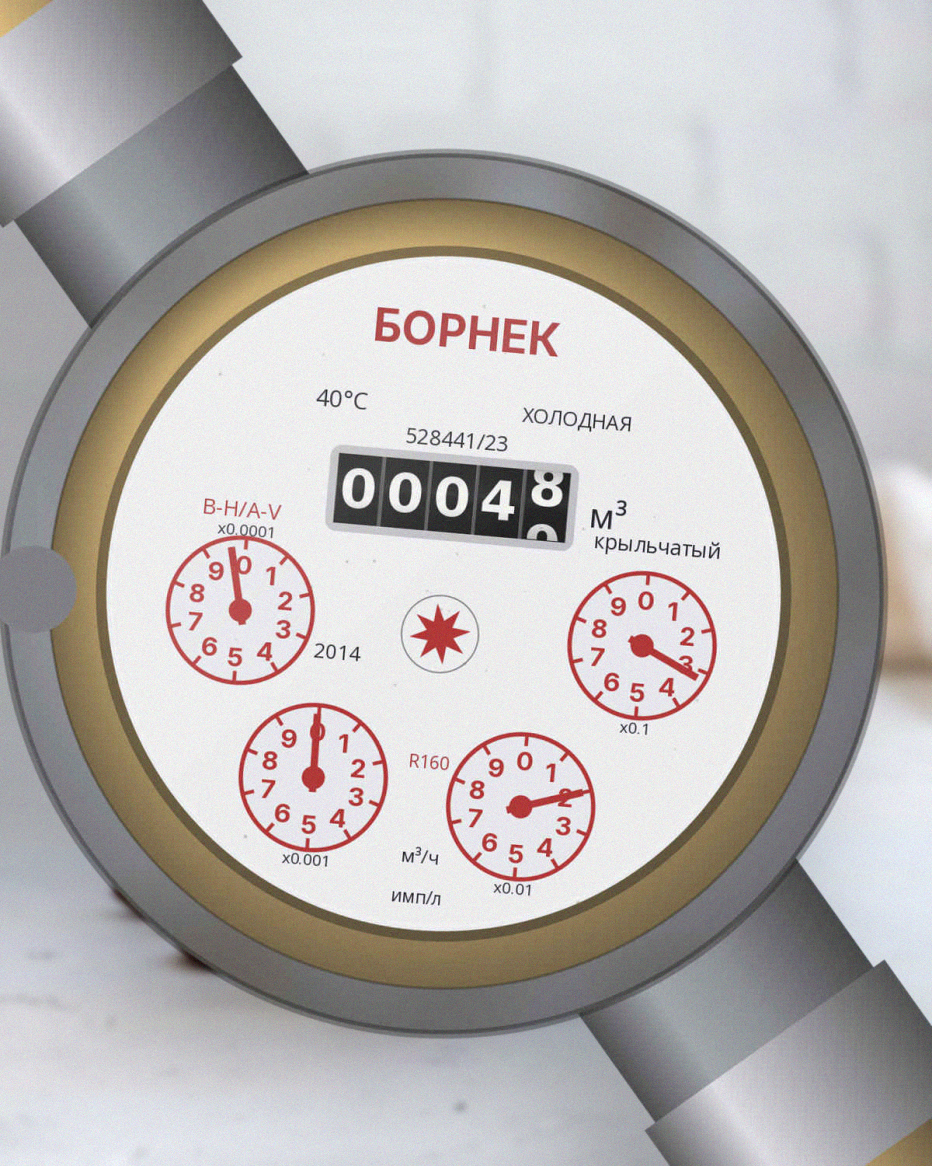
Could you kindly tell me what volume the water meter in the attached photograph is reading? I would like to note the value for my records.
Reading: 48.3199 m³
